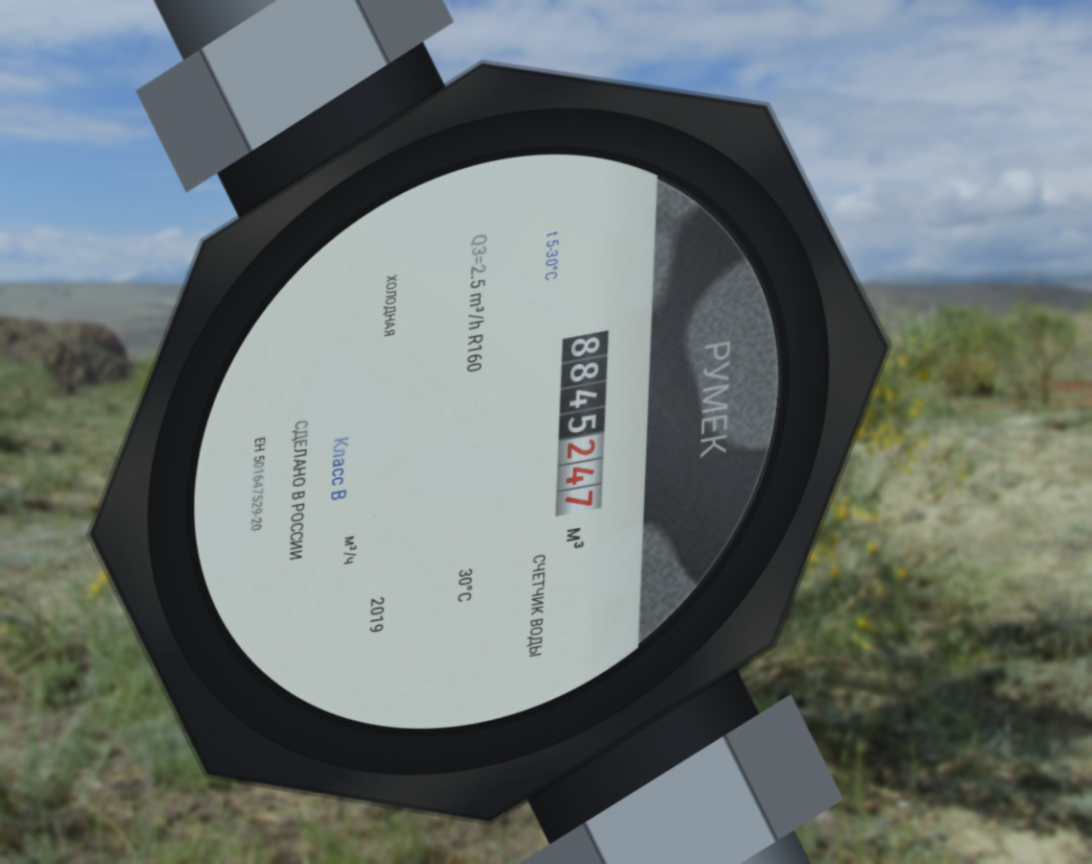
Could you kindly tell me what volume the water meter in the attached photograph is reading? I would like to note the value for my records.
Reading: 8845.247 m³
